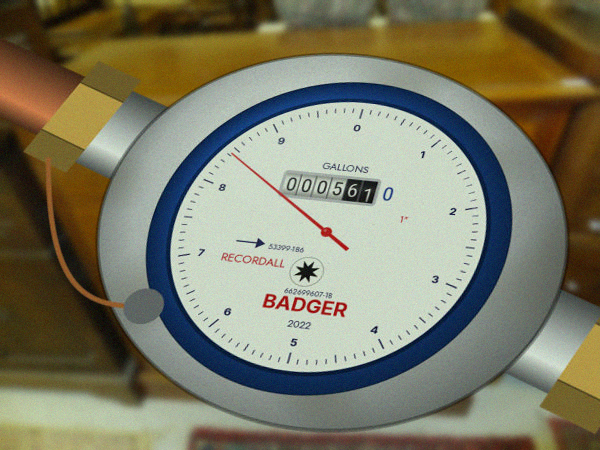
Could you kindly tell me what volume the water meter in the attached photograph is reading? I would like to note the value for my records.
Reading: 5608.4 gal
